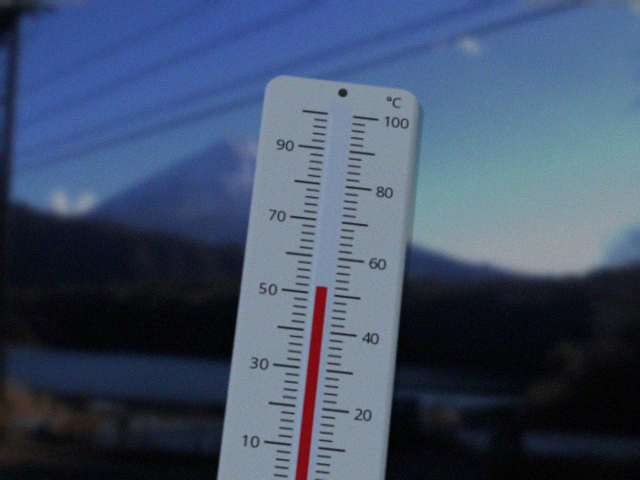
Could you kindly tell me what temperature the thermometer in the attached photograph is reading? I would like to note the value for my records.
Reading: 52 °C
